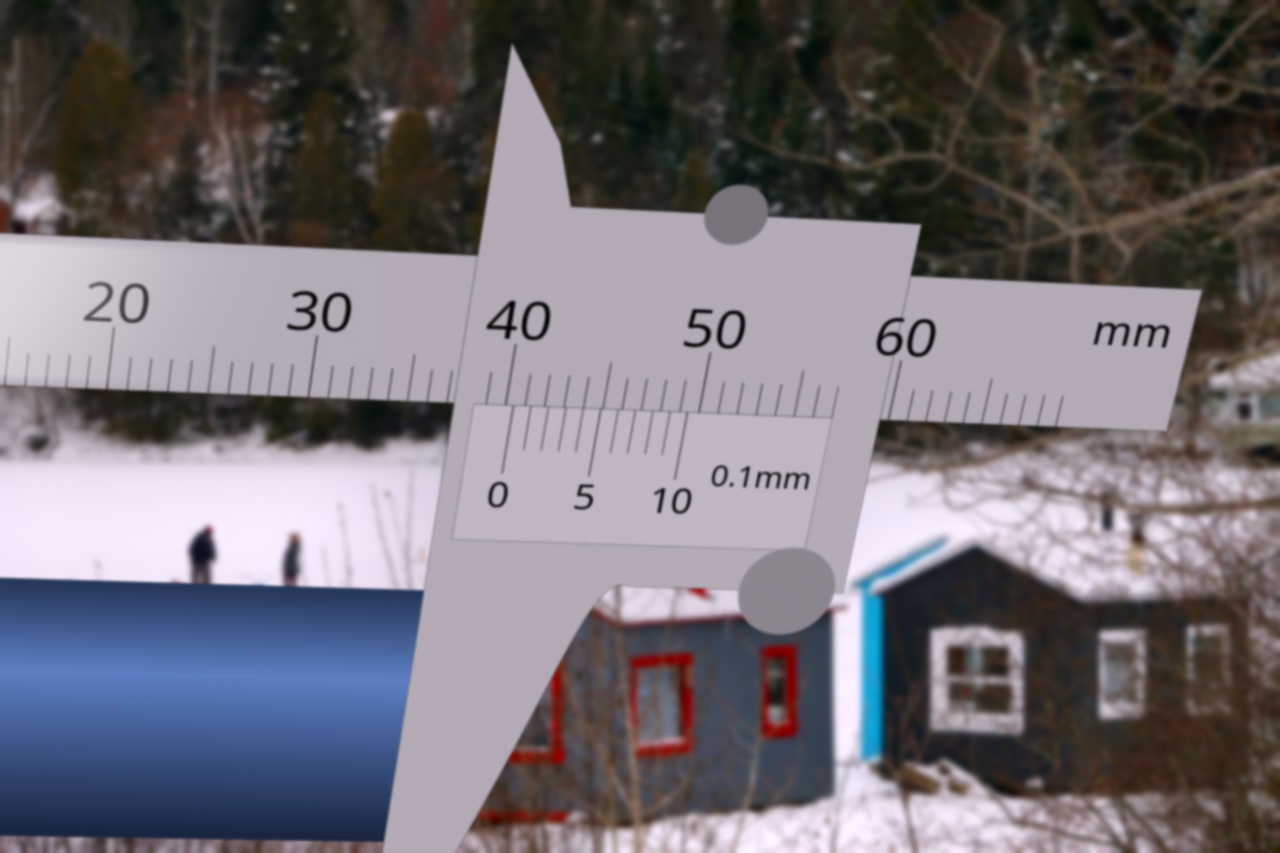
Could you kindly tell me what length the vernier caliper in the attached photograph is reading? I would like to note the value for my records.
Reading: 40.4 mm
